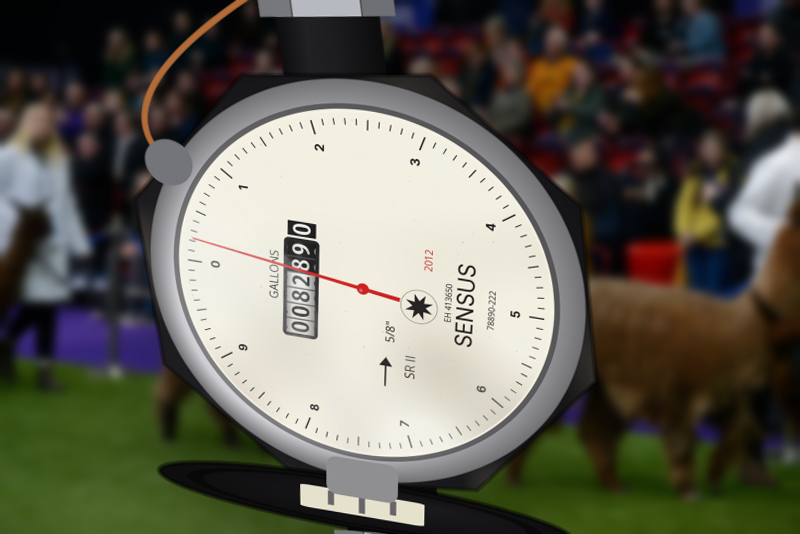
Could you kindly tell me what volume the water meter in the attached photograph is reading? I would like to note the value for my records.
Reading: 82890.2 gal
